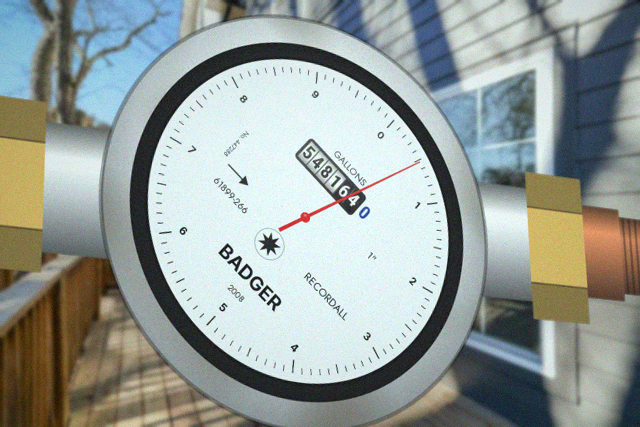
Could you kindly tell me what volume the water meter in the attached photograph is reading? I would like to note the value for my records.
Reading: 5481640.5 gal
